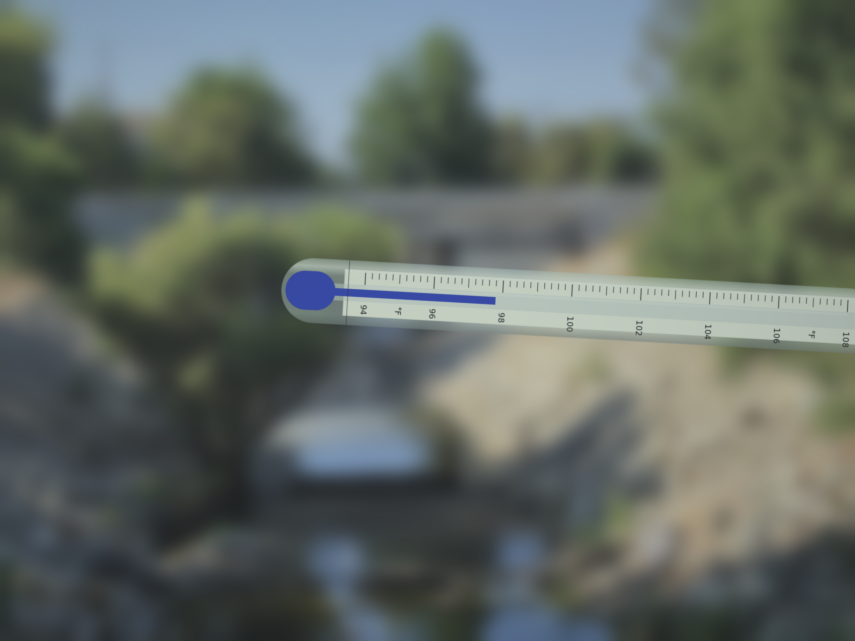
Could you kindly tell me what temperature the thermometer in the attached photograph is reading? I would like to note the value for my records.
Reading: 97.8 °F
